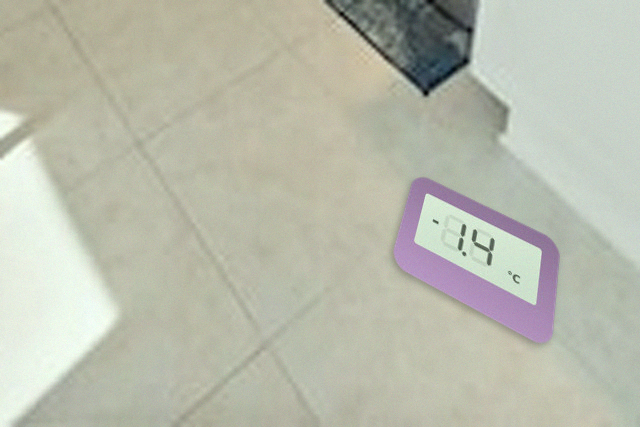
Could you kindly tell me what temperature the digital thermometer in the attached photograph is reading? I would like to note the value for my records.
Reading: -1.4 °C
